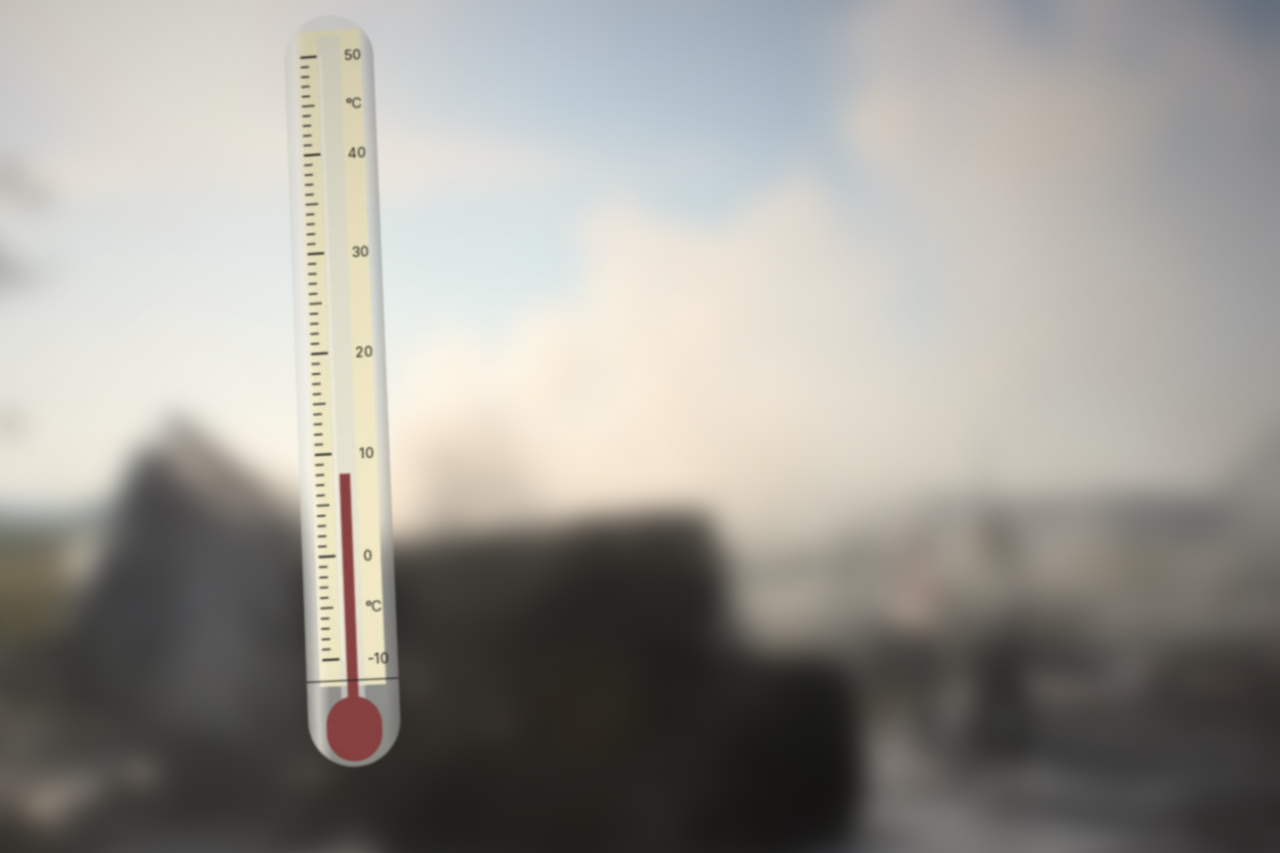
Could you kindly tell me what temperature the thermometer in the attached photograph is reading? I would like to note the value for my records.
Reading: 8 °C
